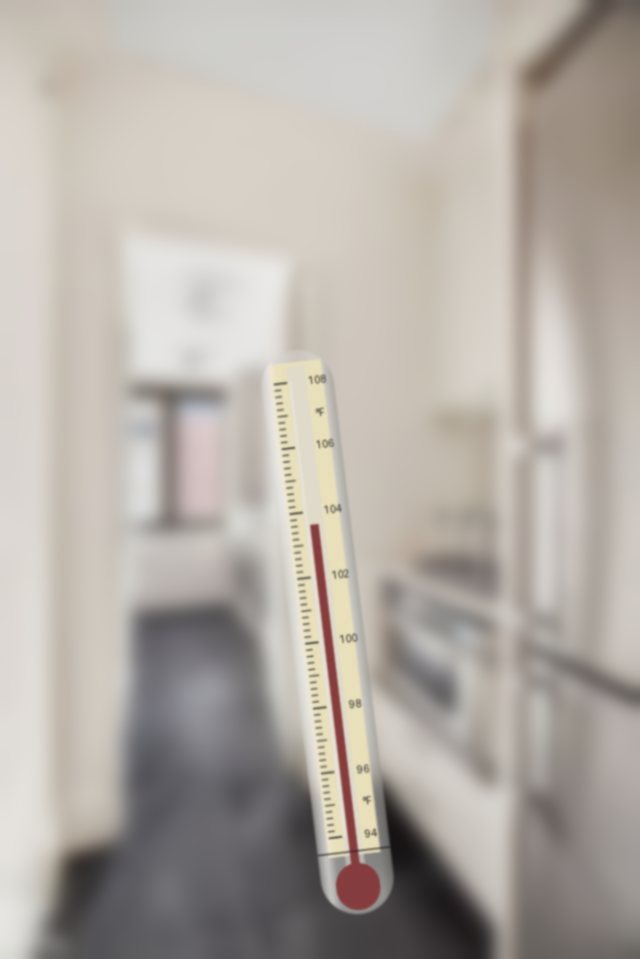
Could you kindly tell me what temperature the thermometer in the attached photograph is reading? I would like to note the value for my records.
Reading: 103.6 °F
